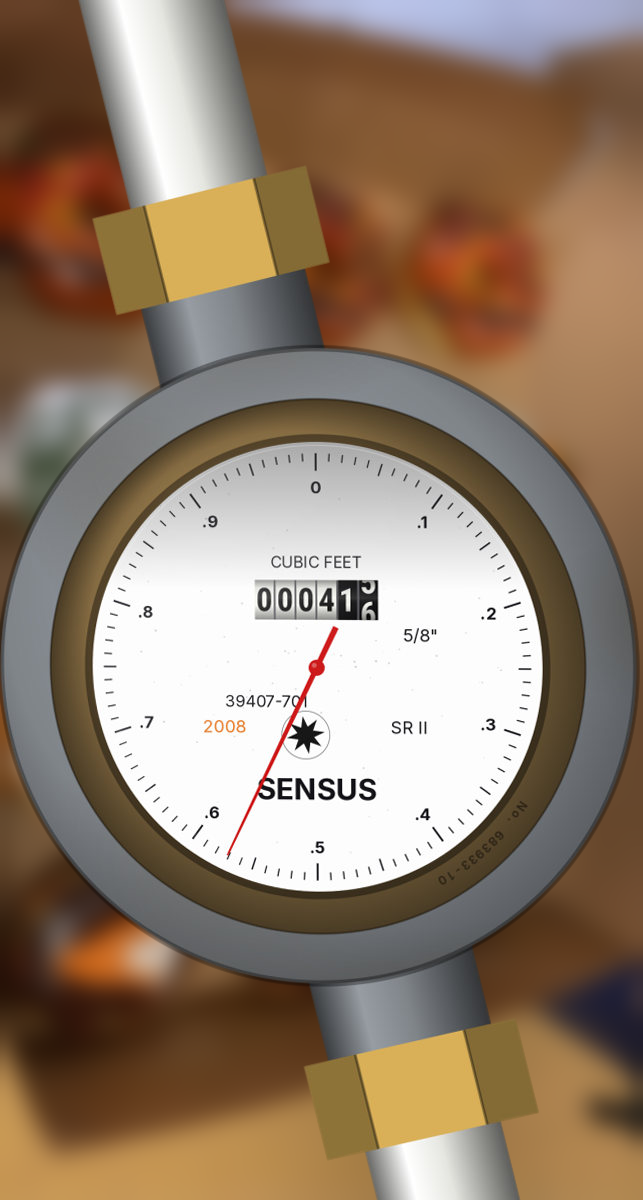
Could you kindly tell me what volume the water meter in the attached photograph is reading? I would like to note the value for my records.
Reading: 415.57 ft³
